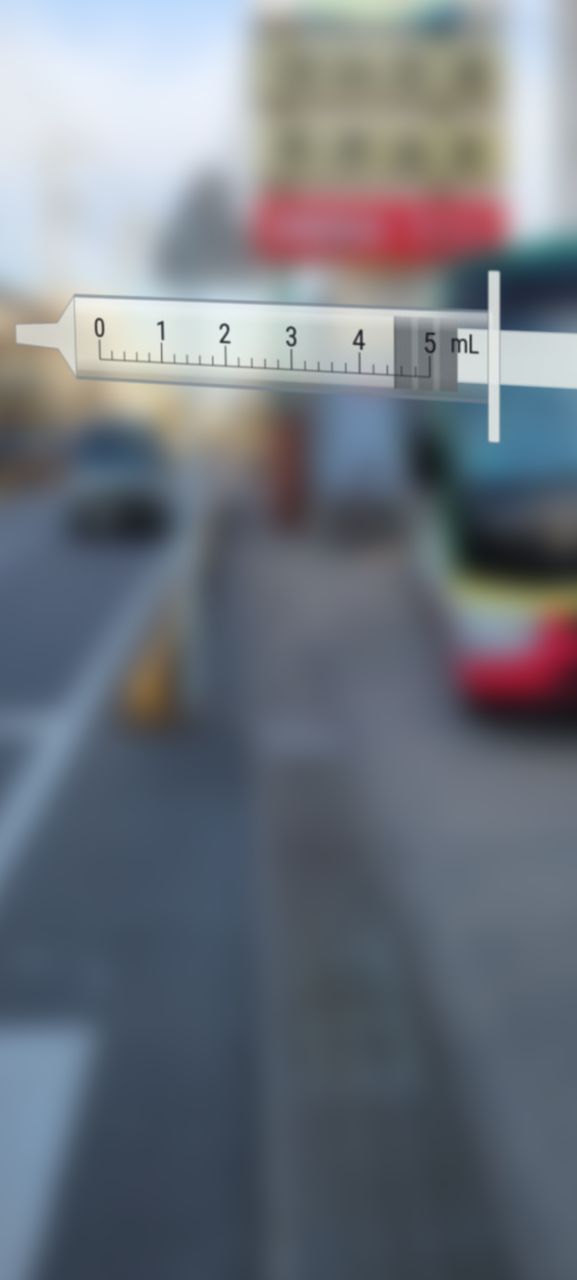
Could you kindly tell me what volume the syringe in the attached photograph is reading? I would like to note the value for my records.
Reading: 4.5 mL
